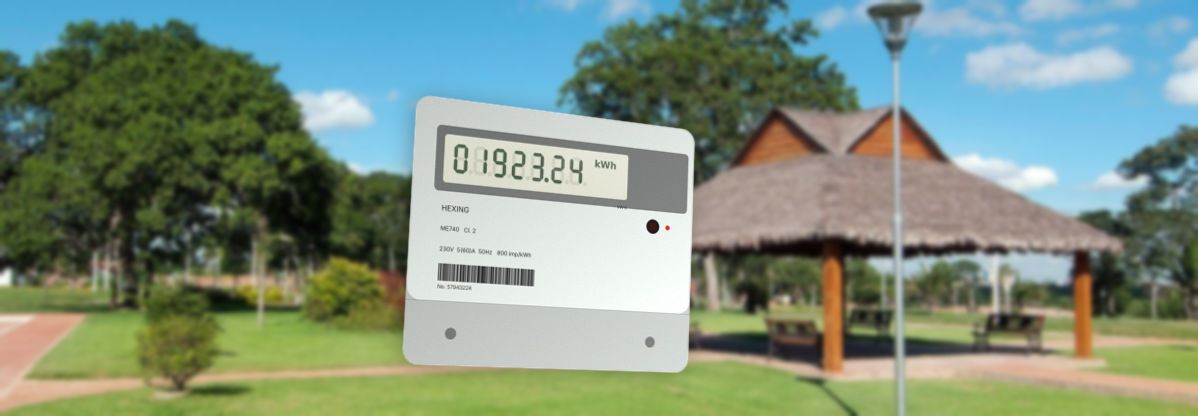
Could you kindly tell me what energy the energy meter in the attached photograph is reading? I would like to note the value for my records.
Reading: 1923.24 kWh
